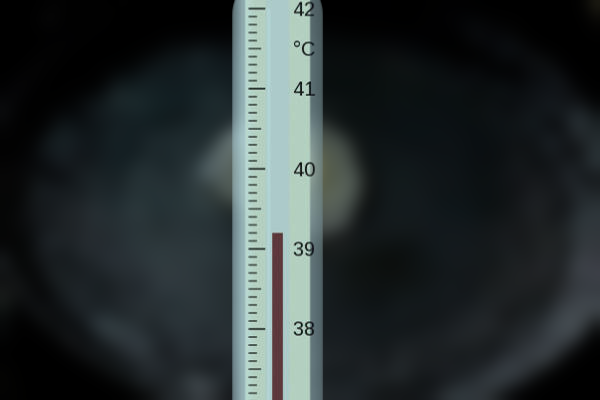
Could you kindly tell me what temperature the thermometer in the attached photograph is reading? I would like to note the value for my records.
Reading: 39.2 °C
